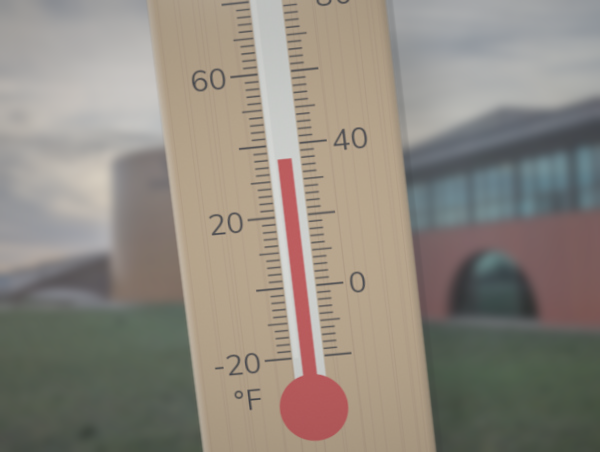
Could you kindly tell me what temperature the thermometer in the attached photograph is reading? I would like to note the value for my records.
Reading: 36 °F
